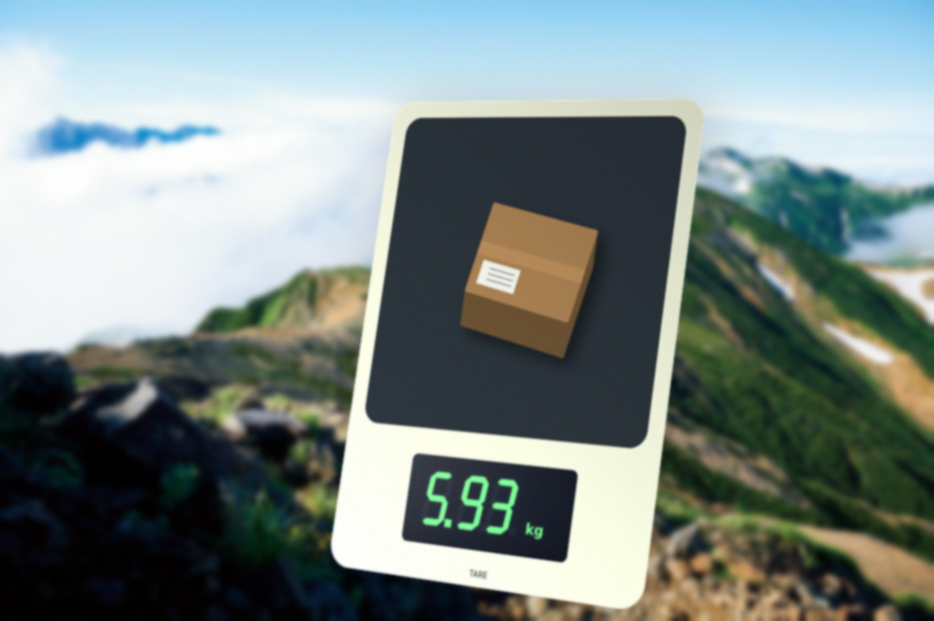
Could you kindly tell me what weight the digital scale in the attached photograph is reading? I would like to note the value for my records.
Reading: 5.93 kg
